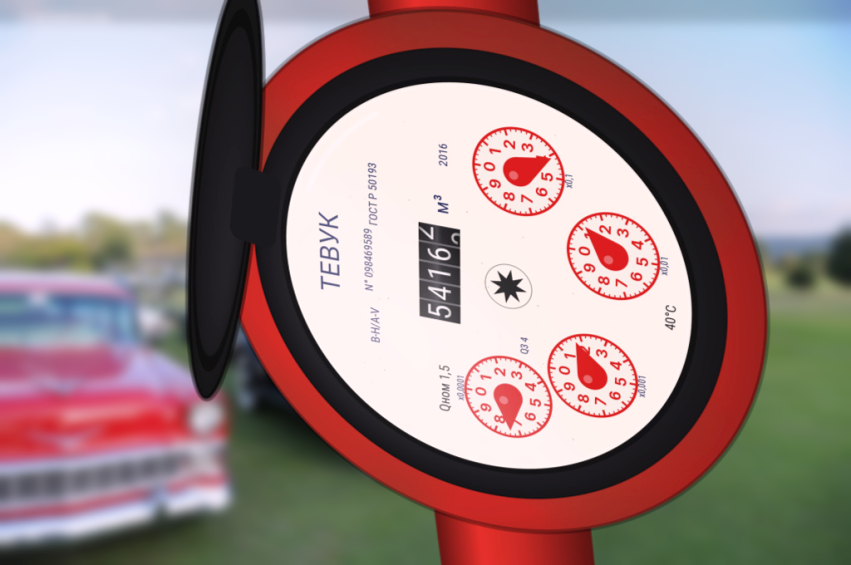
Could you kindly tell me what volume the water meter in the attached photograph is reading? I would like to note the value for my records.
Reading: 54162.4117 m³
